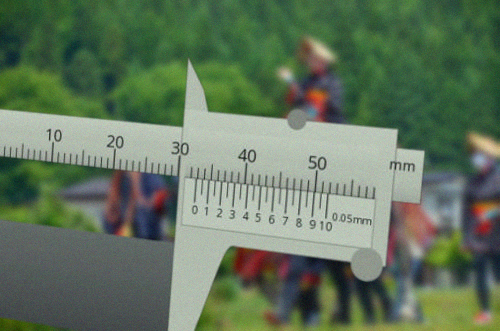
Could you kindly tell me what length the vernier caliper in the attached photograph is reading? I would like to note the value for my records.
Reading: 32.8 mm
